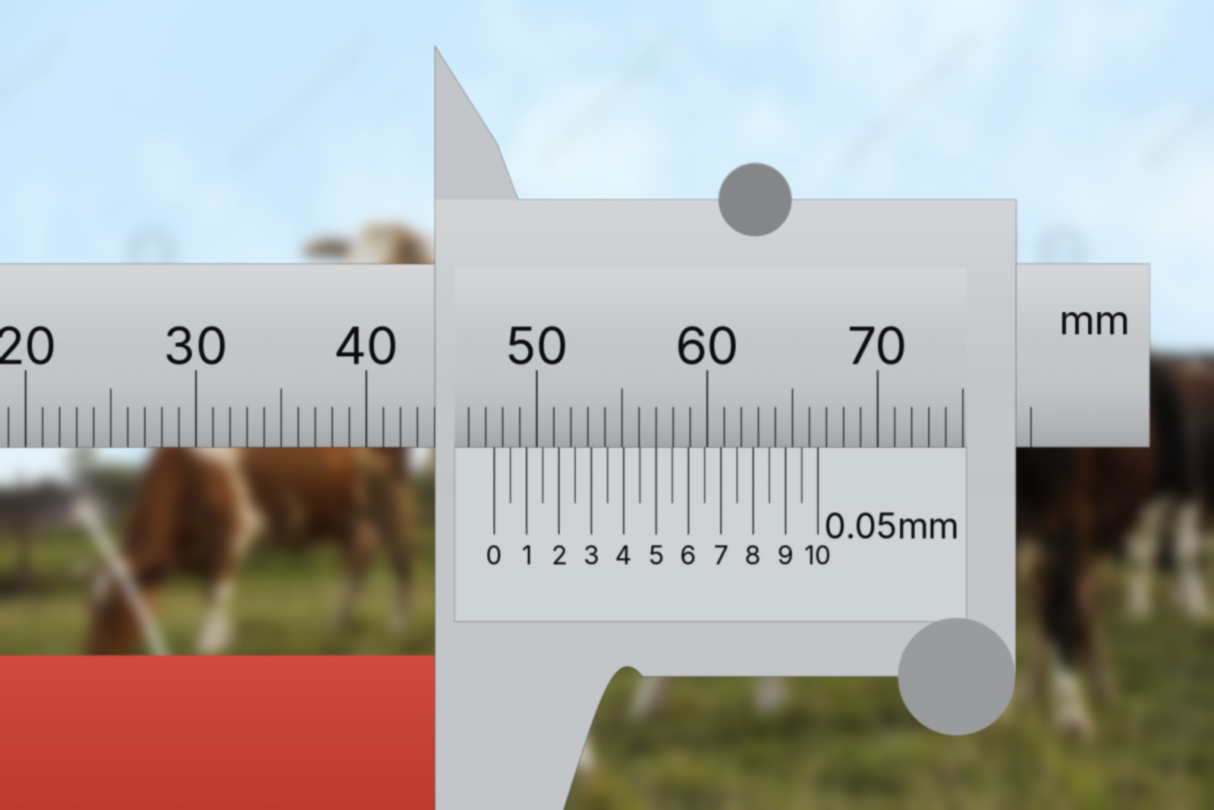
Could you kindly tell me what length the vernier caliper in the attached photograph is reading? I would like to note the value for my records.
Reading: 47.5 mm
